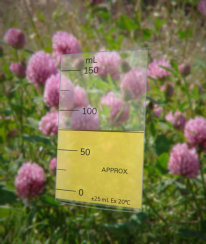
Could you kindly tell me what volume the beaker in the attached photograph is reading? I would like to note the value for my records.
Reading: 75 mL
